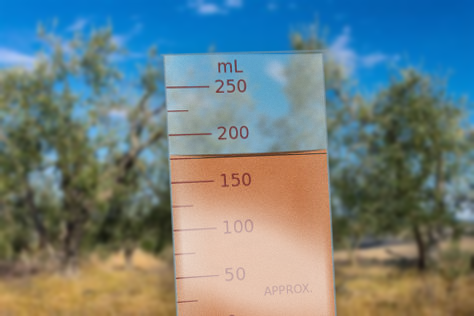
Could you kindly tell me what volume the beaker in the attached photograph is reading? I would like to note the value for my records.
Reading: 175 mL
